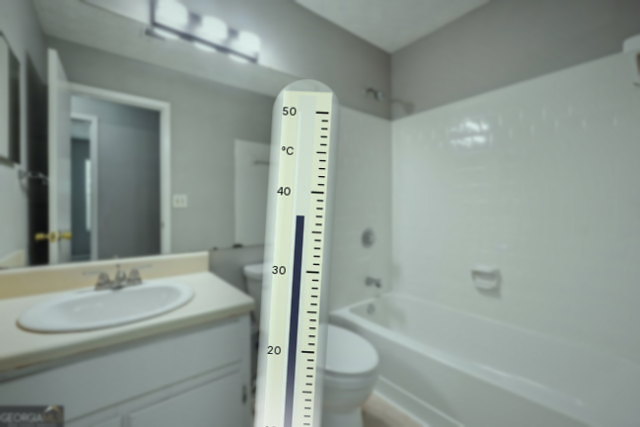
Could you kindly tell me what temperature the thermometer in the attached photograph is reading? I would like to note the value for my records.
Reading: 37 °C
